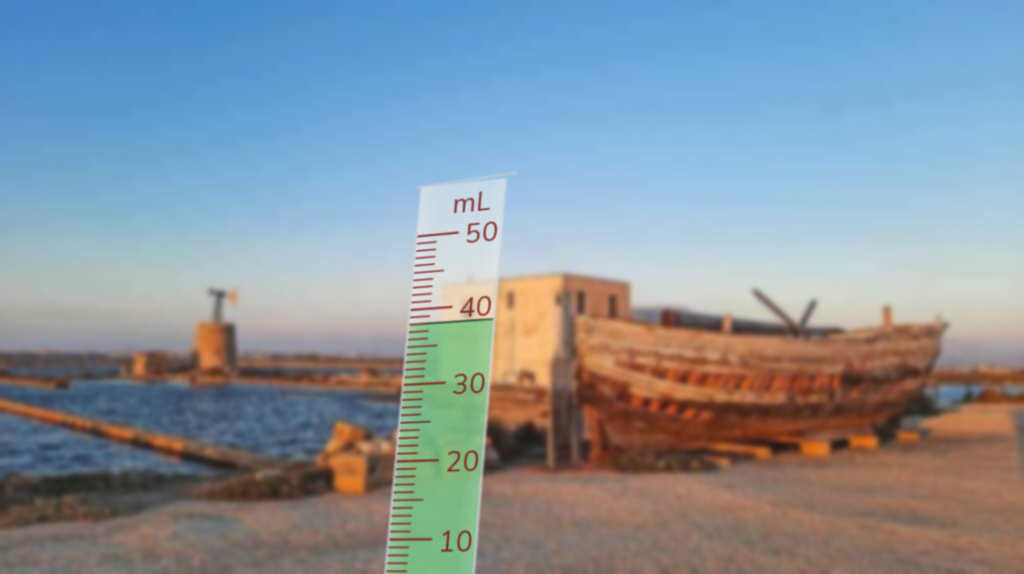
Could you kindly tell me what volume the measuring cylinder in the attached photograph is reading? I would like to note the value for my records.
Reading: 38 mL
